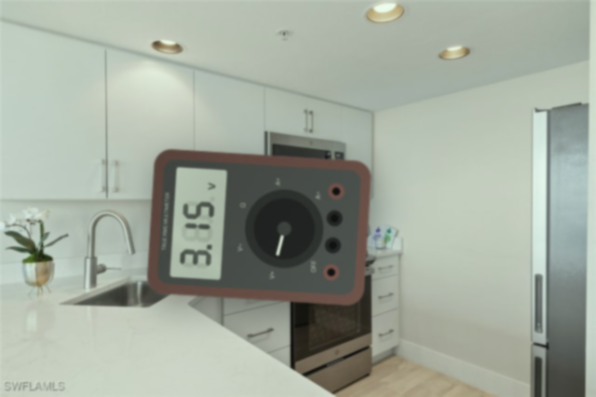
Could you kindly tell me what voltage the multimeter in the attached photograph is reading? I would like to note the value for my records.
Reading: 3.15 V
